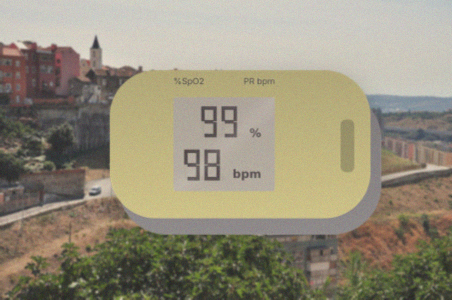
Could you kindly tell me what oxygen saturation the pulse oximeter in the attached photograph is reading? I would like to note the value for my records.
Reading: 99 %
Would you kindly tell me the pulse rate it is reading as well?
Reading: 98 bpm
